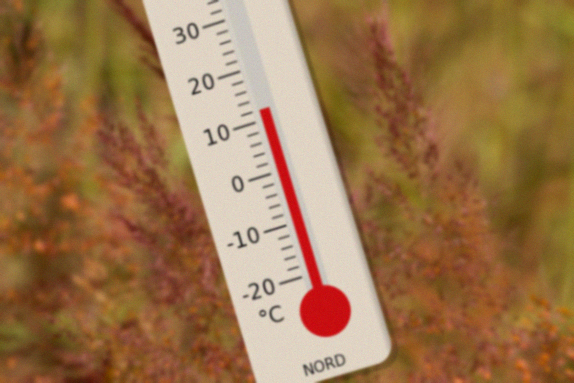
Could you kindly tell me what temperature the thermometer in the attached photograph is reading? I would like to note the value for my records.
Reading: 12 °C
